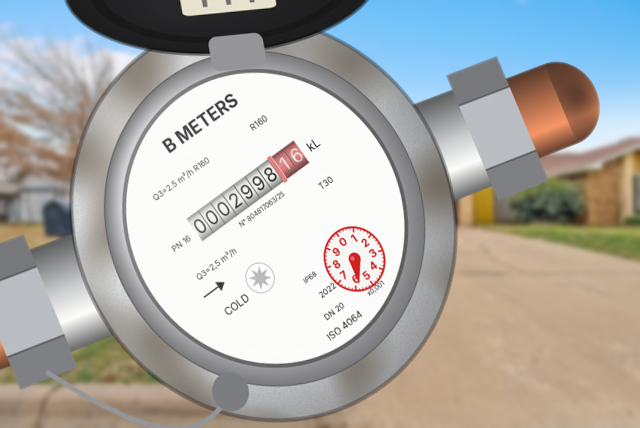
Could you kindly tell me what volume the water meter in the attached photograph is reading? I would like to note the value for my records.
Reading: 2998.165 kL
